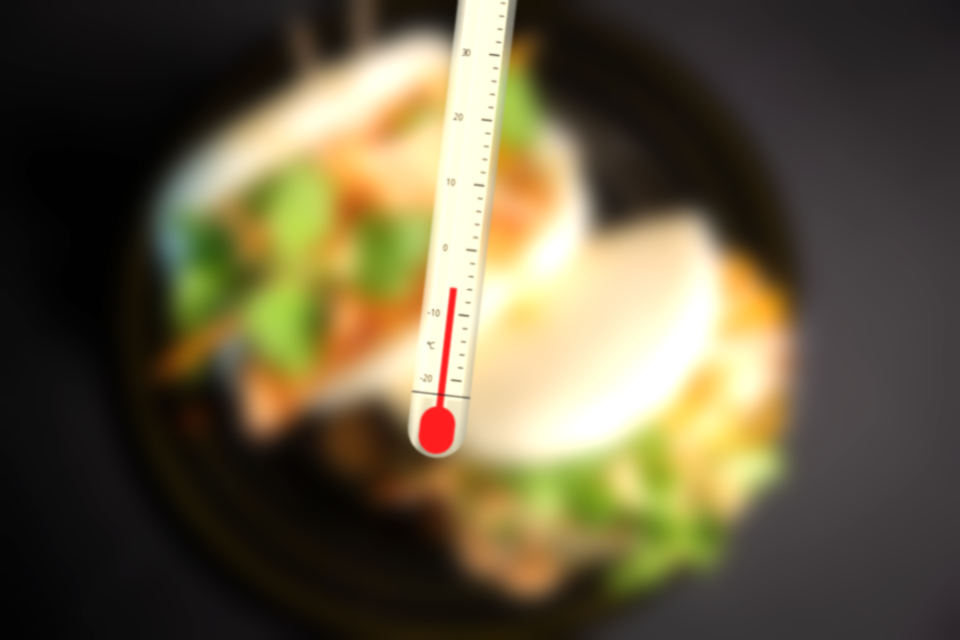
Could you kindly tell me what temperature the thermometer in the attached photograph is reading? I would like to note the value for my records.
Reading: -6 °C
